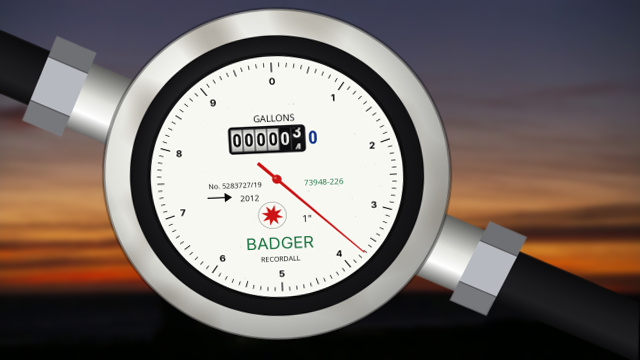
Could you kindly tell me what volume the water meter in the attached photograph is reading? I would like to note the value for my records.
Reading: 33.7 gal
